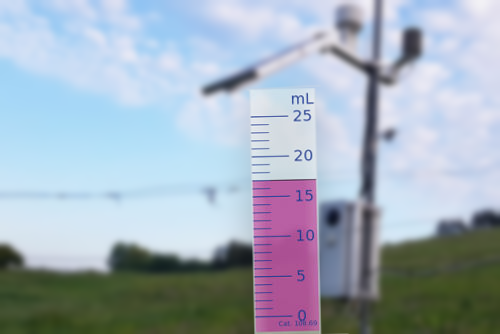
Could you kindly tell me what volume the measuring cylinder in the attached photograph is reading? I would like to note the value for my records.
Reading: 17 mL
